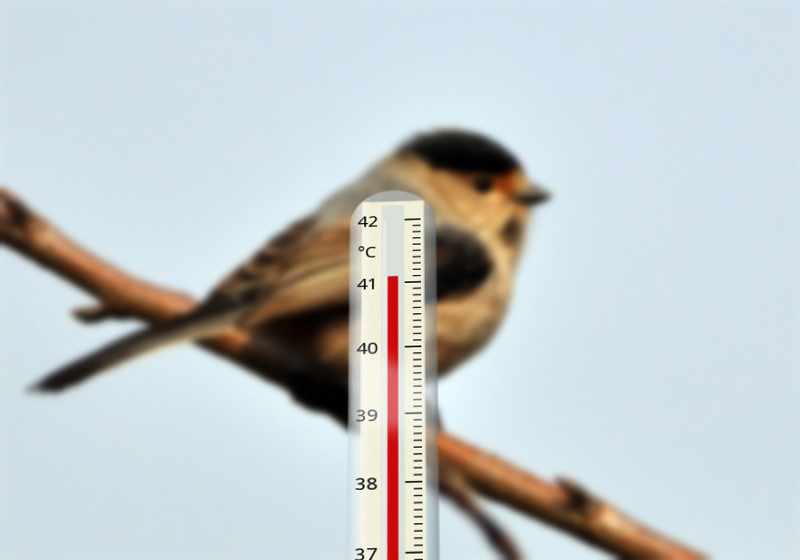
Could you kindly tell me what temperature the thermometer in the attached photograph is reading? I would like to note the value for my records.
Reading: 41.1 °C
